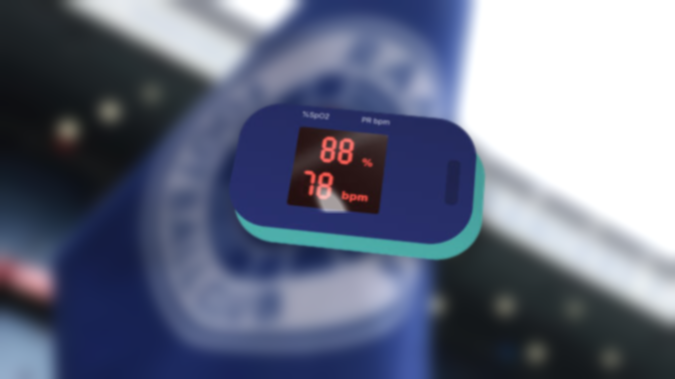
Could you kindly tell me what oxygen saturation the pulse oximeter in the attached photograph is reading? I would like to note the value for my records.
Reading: 88 %
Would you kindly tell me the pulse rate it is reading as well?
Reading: 78 bpm
